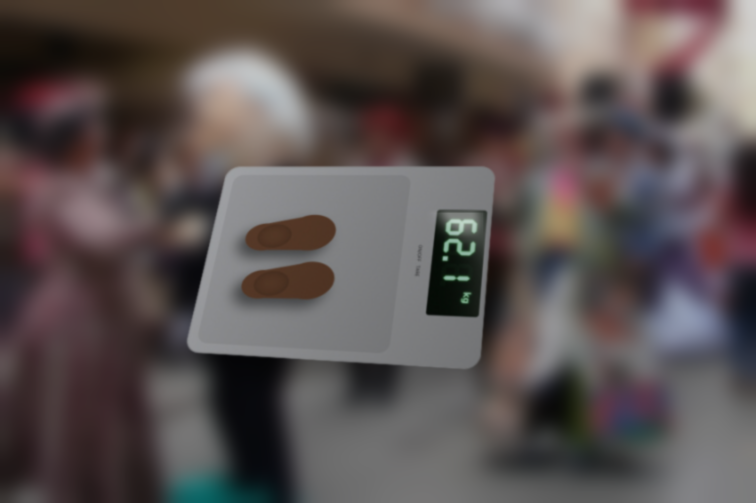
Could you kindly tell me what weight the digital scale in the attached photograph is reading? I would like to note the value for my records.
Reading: 62.1 kg
